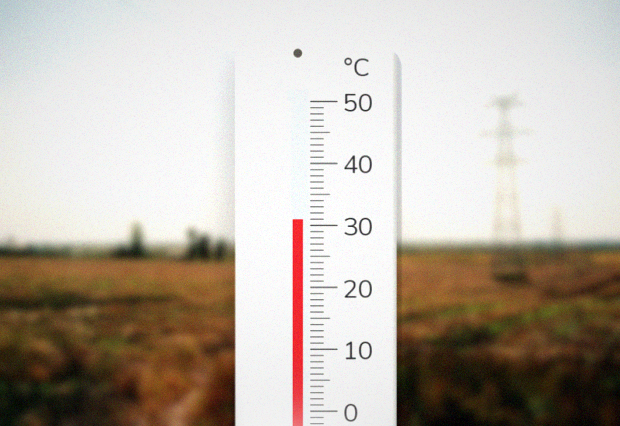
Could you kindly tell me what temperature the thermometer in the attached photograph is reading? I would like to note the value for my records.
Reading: 31 °C
